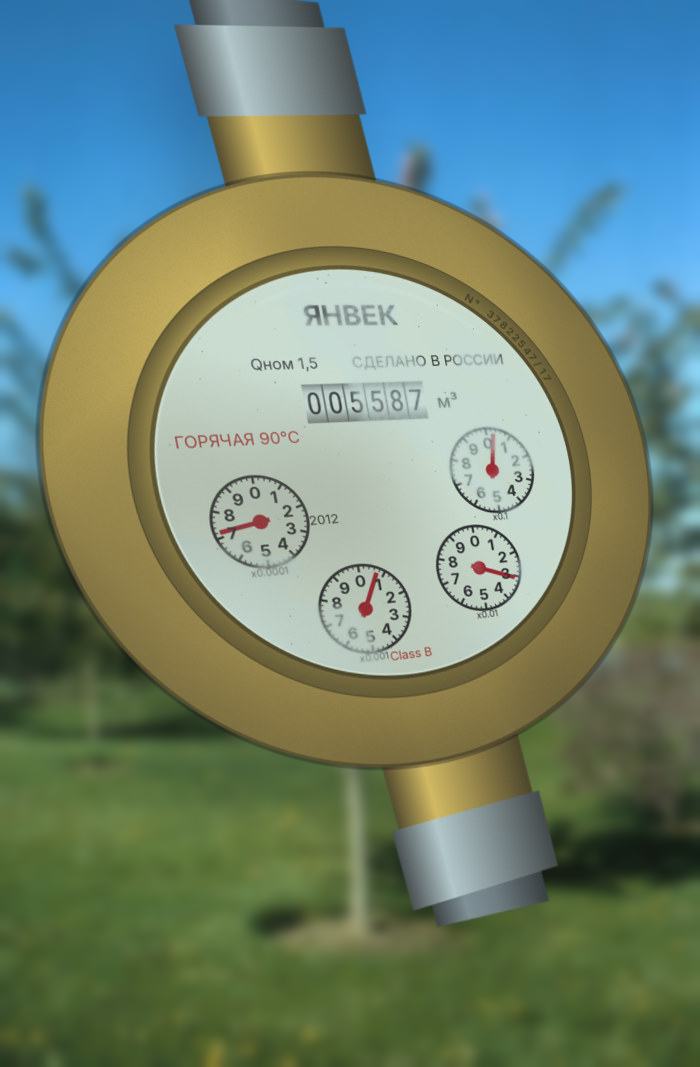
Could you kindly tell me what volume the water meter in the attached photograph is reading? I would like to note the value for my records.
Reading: 5587.0307 m³
